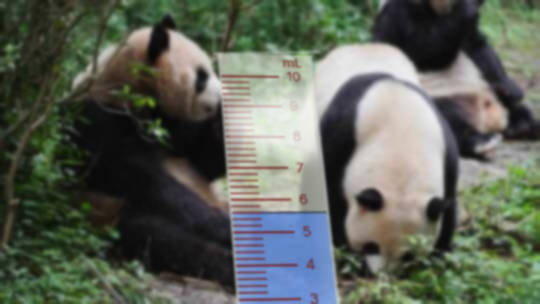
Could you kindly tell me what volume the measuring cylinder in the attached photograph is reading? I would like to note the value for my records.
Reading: 5.6 mL
